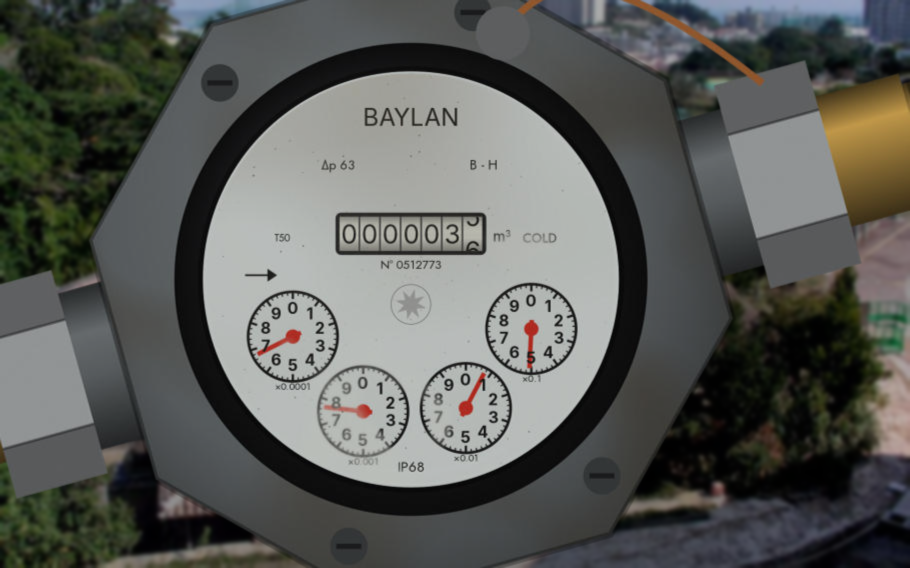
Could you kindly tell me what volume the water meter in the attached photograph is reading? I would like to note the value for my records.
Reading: 35.5076 m³
